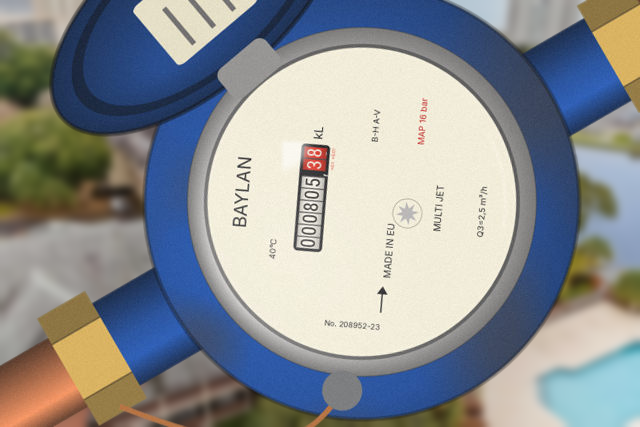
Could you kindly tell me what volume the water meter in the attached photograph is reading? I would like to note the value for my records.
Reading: 805.38 kL
